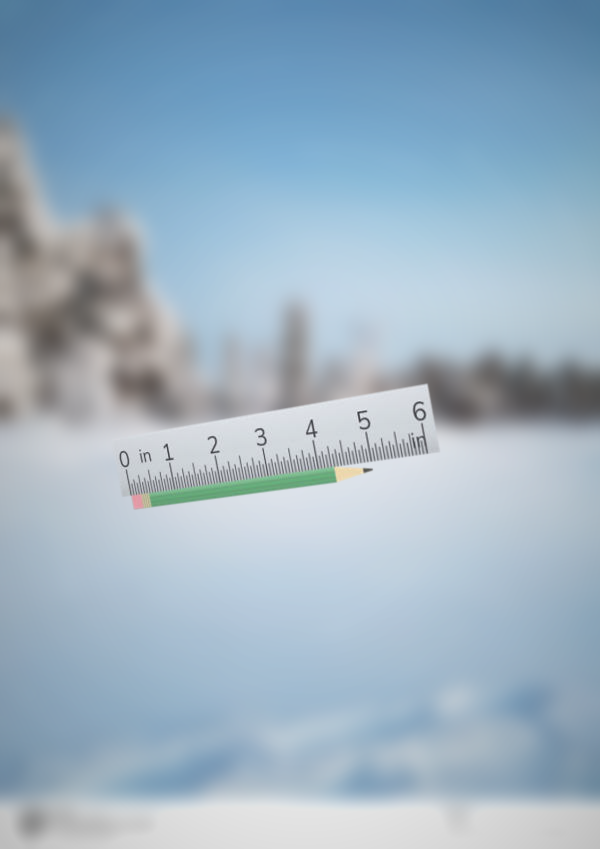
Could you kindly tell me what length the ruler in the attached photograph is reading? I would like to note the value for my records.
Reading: 5 in
